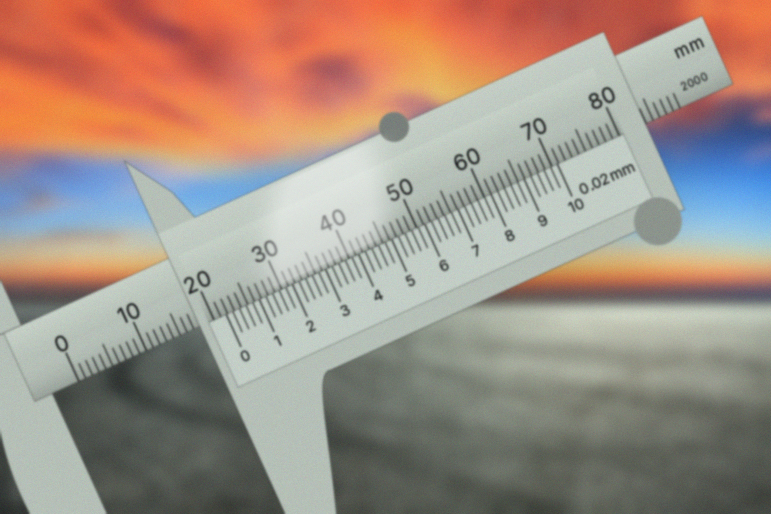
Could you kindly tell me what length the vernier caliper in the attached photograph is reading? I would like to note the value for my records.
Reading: 21.8 mm
